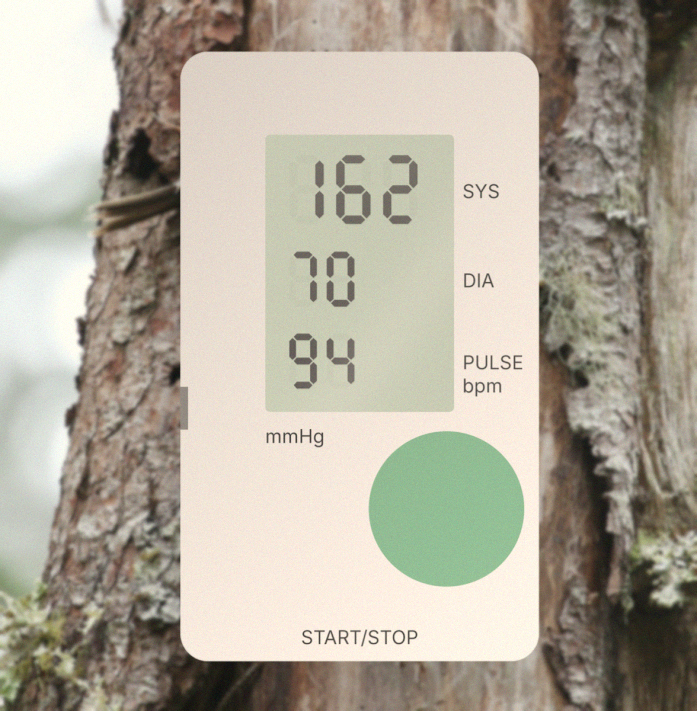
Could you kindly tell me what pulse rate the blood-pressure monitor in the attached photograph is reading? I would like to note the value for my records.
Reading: 94 bpm
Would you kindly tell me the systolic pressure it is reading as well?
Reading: 162 mmHg
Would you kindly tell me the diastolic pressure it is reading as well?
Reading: 70 mmHg
